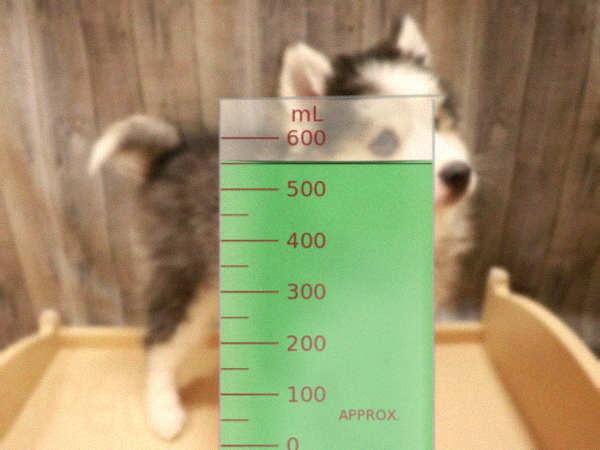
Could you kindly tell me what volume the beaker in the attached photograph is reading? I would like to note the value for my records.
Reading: 550 mL
